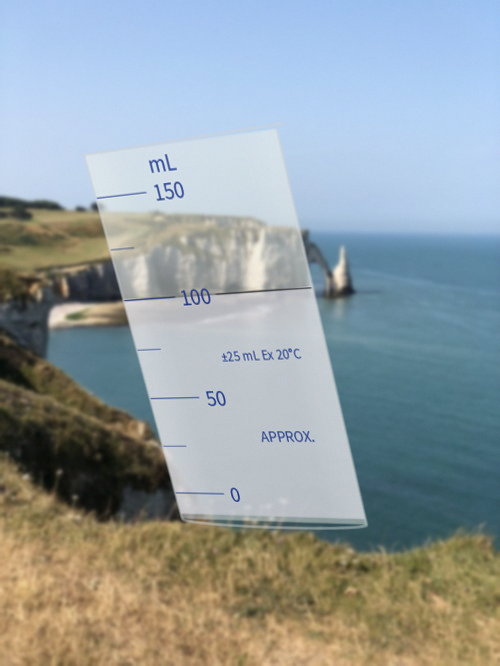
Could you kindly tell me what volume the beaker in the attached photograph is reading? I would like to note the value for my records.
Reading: 100 mL
